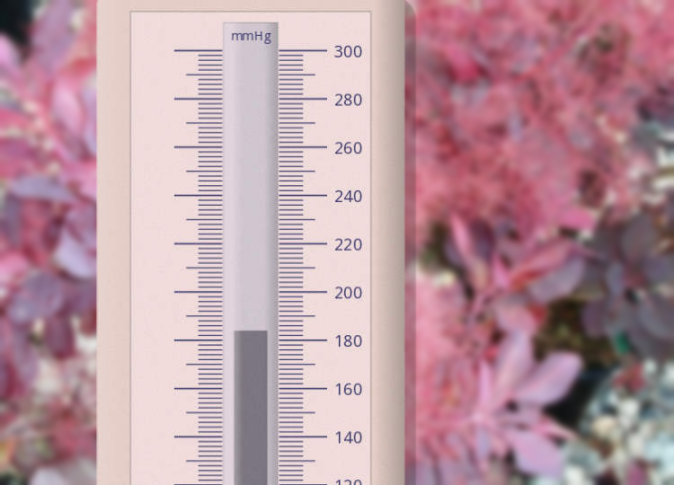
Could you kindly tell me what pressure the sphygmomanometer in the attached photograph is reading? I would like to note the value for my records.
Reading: 184 mmHg
